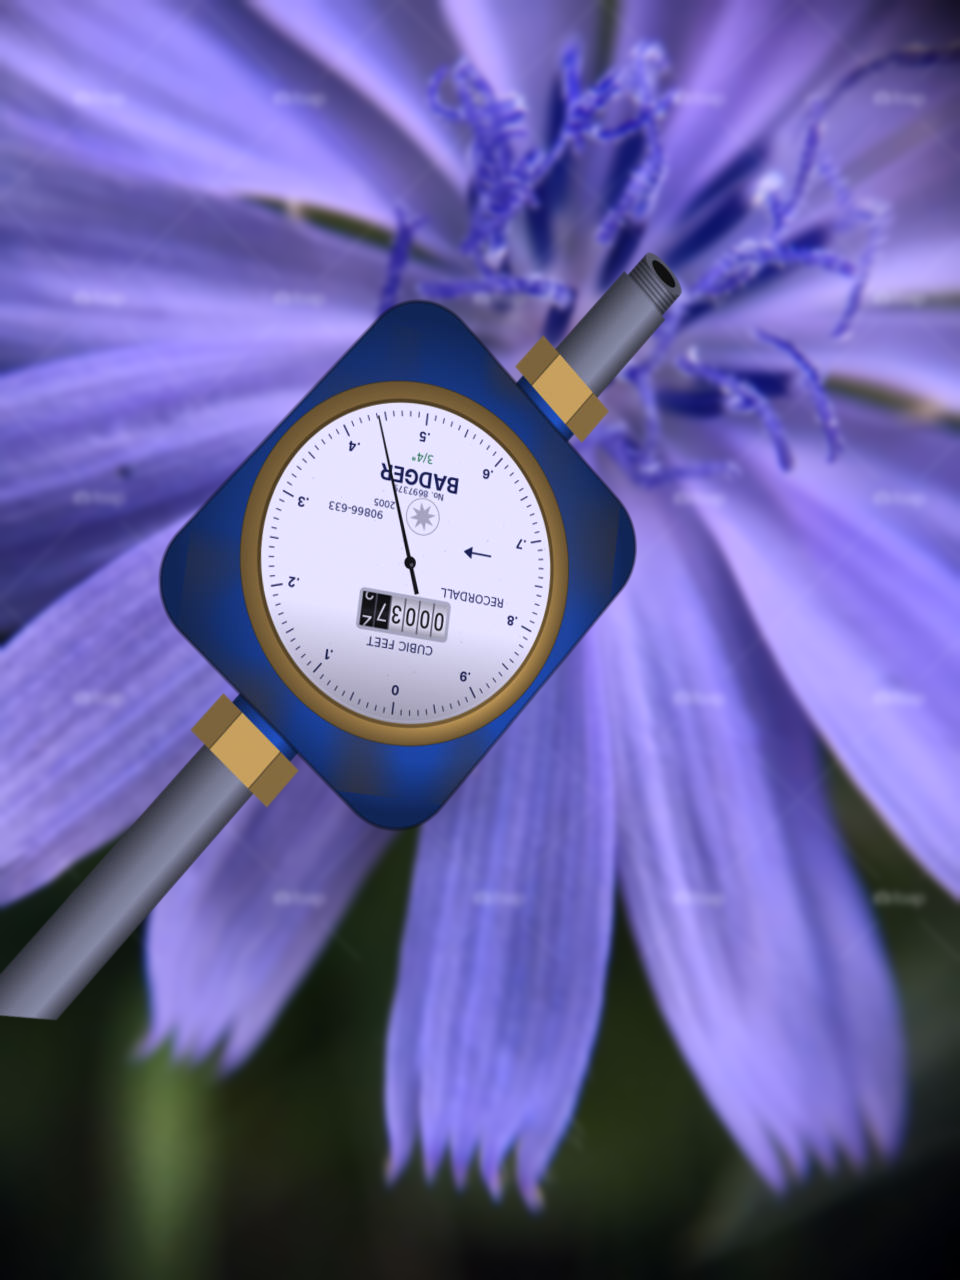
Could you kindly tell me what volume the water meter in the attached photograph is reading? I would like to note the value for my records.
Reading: 372.44 ft³
